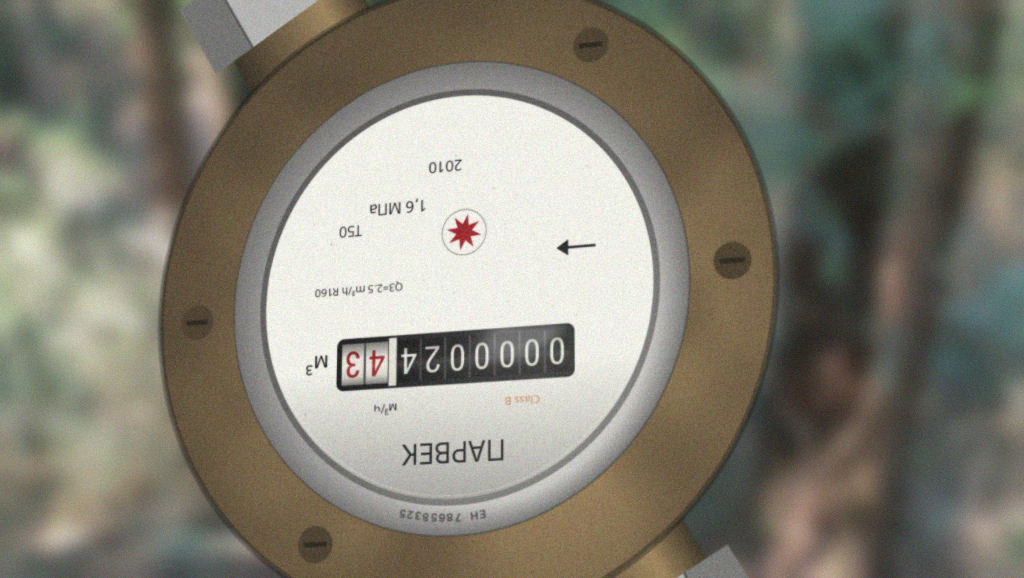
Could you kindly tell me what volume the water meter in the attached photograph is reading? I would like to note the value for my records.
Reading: 24.43 m³
